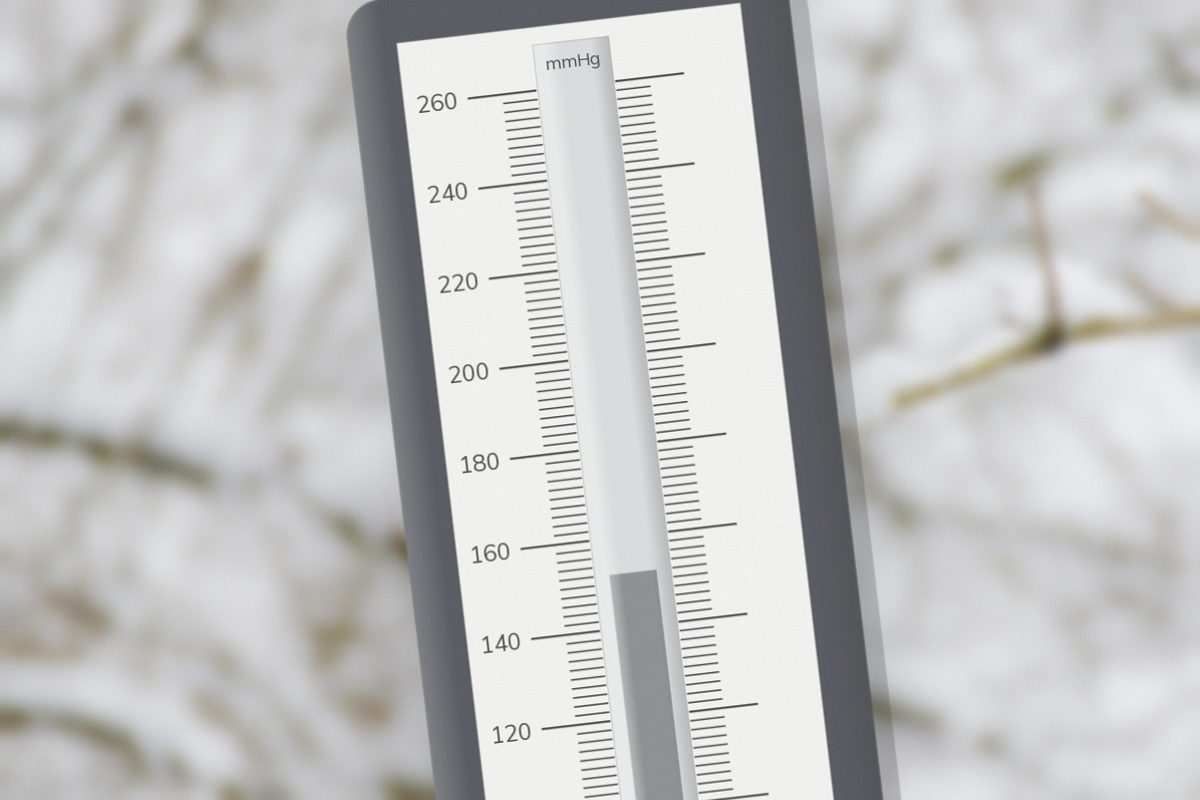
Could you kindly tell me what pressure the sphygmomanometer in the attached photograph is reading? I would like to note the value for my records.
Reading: 152 mmHg
